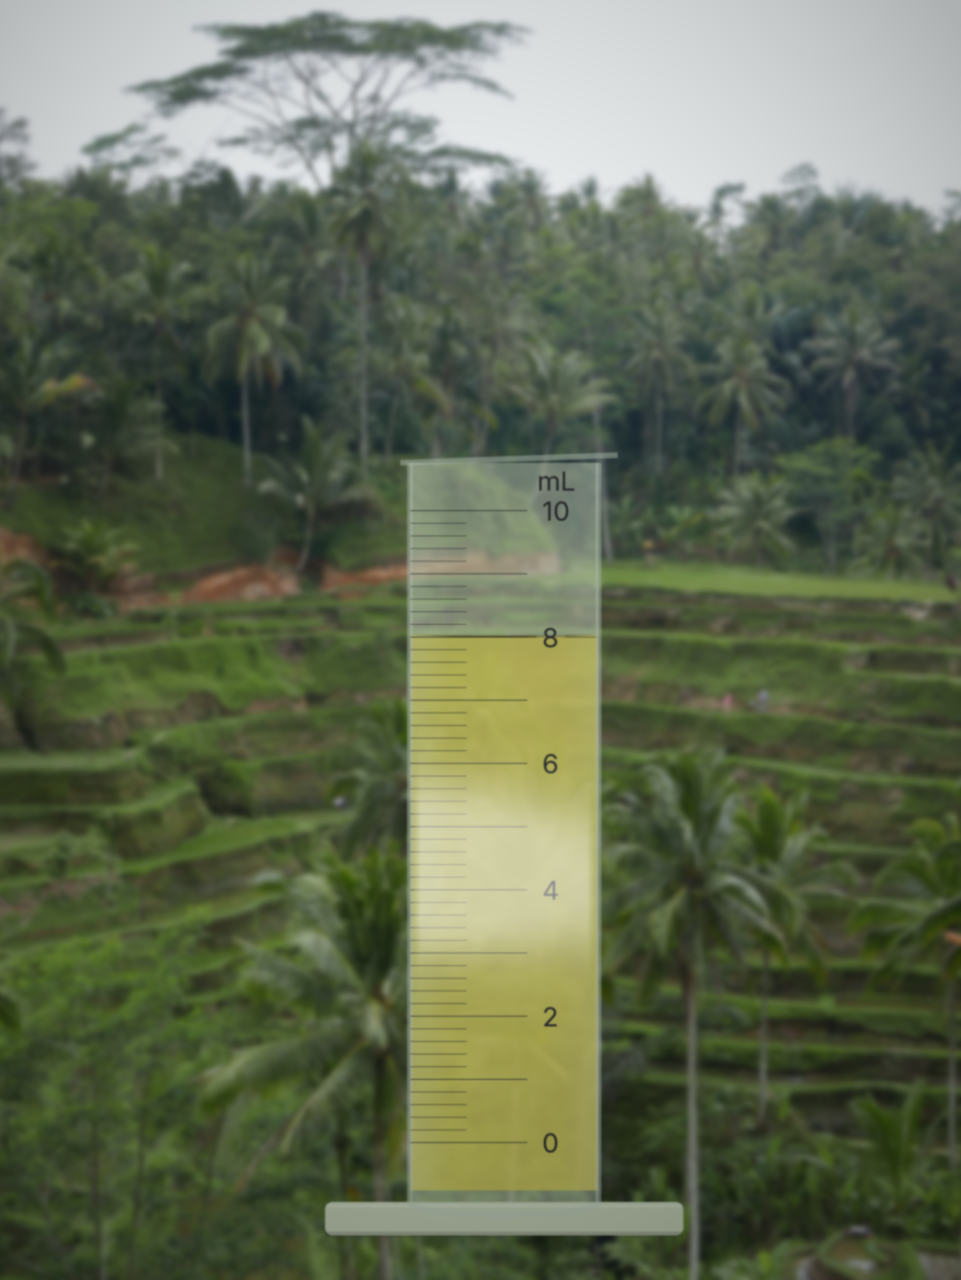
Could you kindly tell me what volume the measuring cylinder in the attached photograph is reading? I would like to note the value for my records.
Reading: 8 mL
